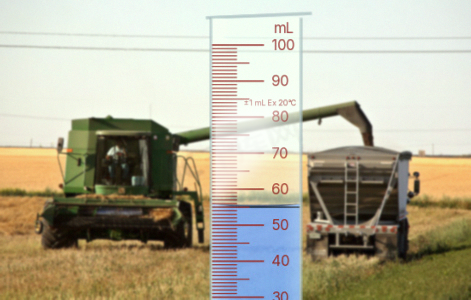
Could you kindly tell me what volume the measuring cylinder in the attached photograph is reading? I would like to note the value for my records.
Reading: 55 mL
